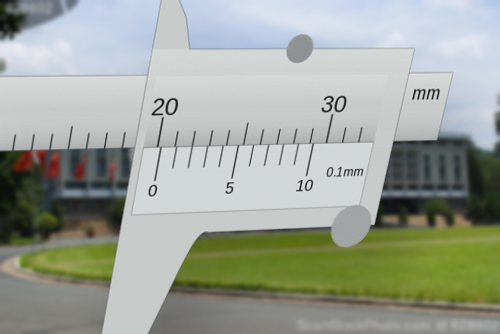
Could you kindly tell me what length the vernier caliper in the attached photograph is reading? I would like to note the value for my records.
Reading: 20.2 mm
